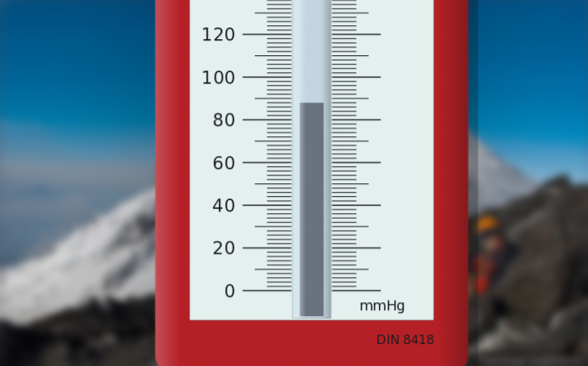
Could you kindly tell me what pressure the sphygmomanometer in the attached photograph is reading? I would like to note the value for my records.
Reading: 88 mmHg
